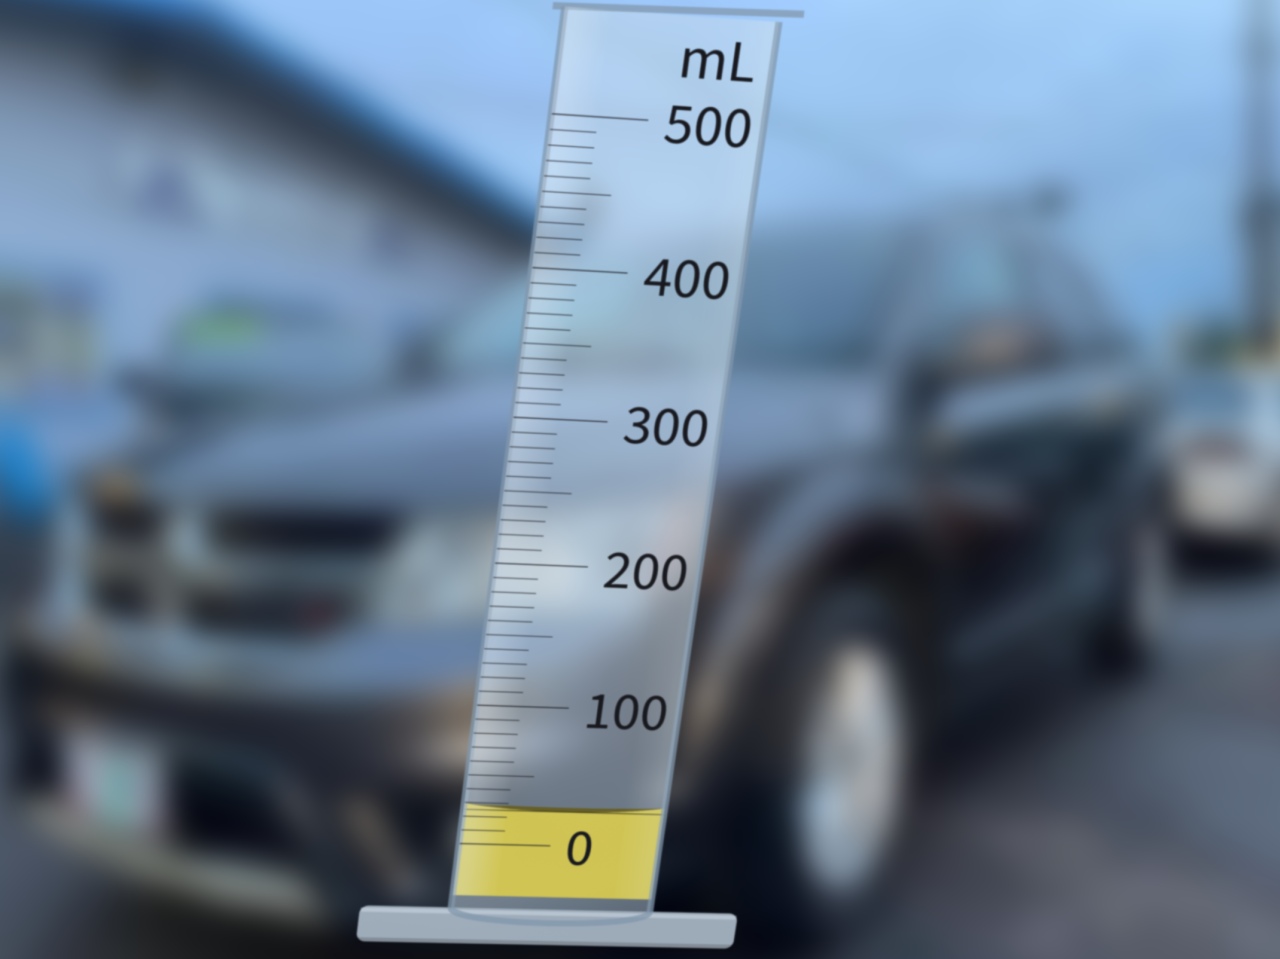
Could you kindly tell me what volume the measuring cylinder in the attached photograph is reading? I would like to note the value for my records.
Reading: 25 mL
